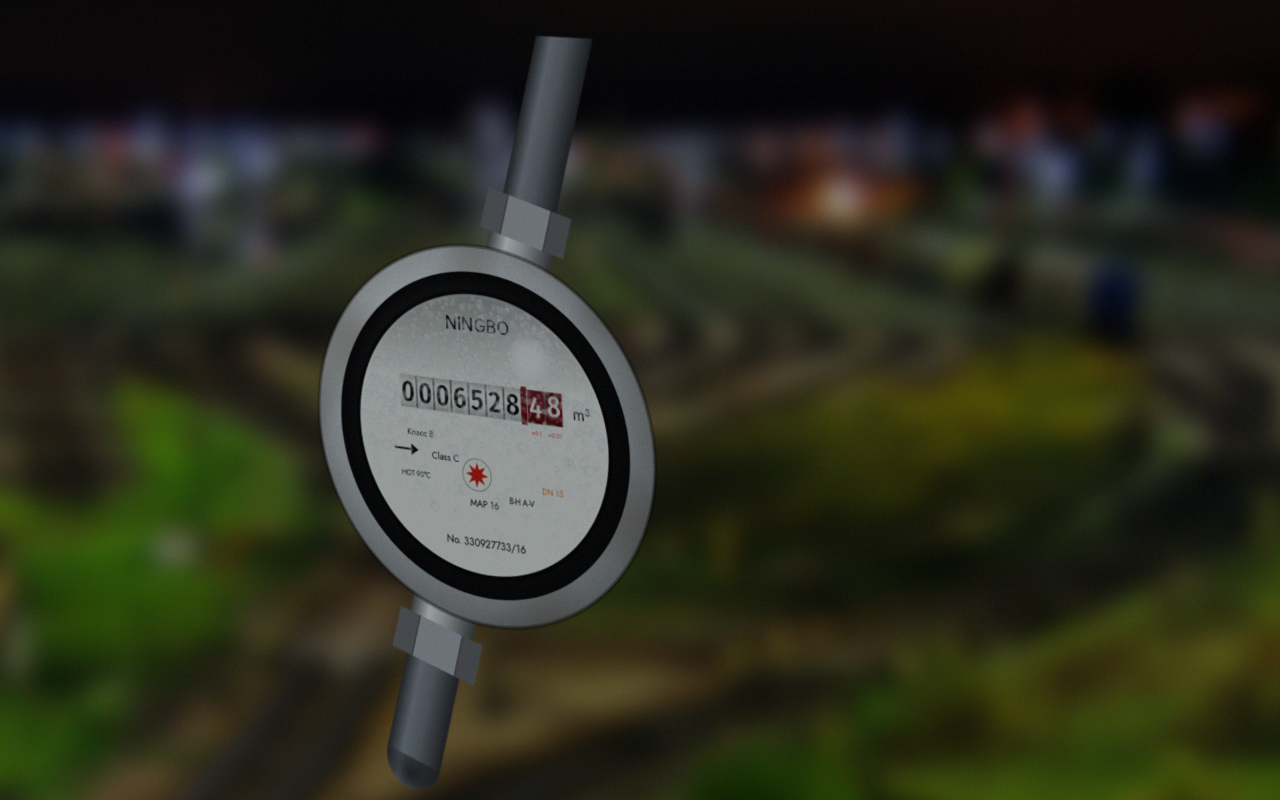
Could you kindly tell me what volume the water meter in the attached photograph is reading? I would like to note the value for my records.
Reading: 6528.48 m³
